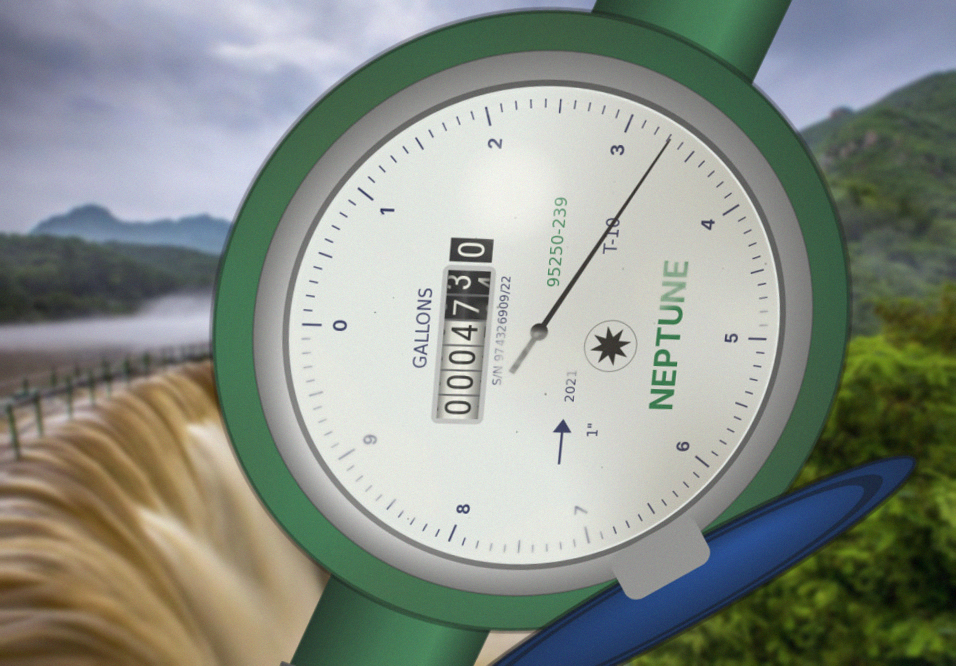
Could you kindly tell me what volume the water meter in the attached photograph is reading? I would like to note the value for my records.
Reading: 4733.3 gal
